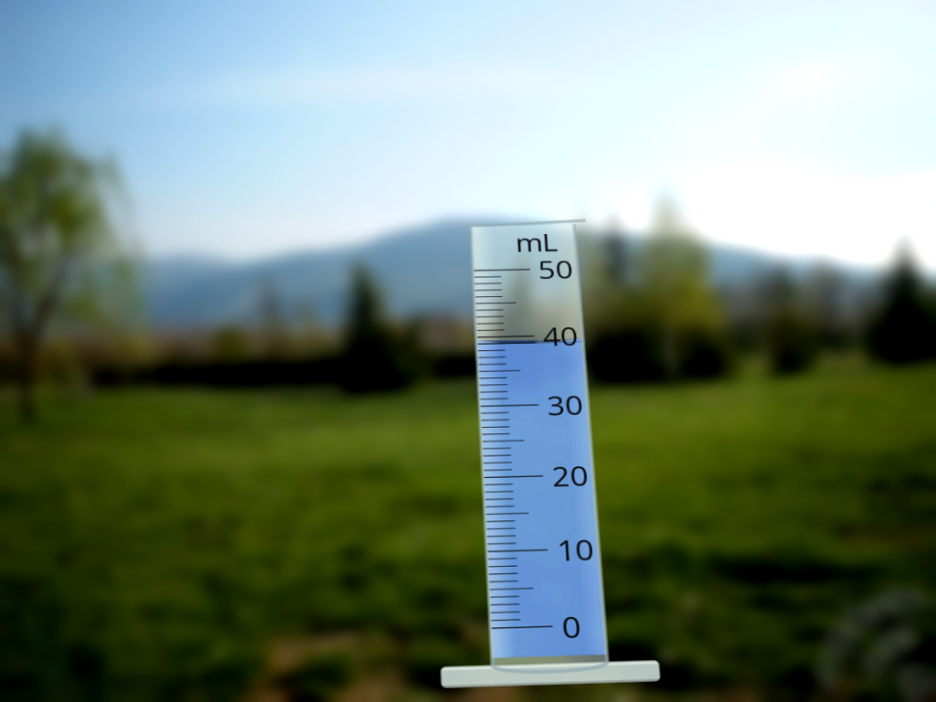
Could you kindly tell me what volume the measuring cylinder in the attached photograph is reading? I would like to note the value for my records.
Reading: 39 mL
